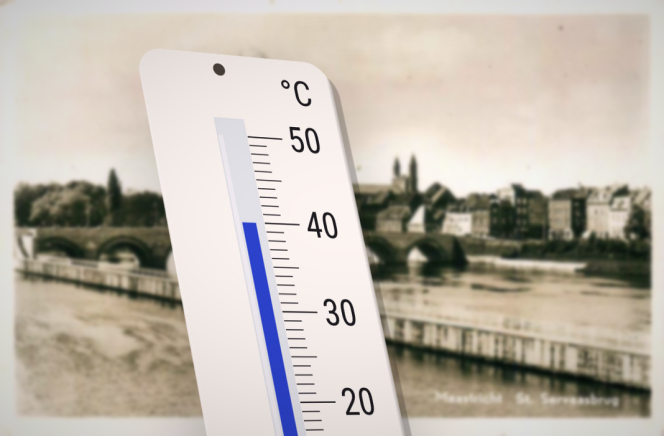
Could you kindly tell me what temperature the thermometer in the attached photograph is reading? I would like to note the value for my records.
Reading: 40 °C
